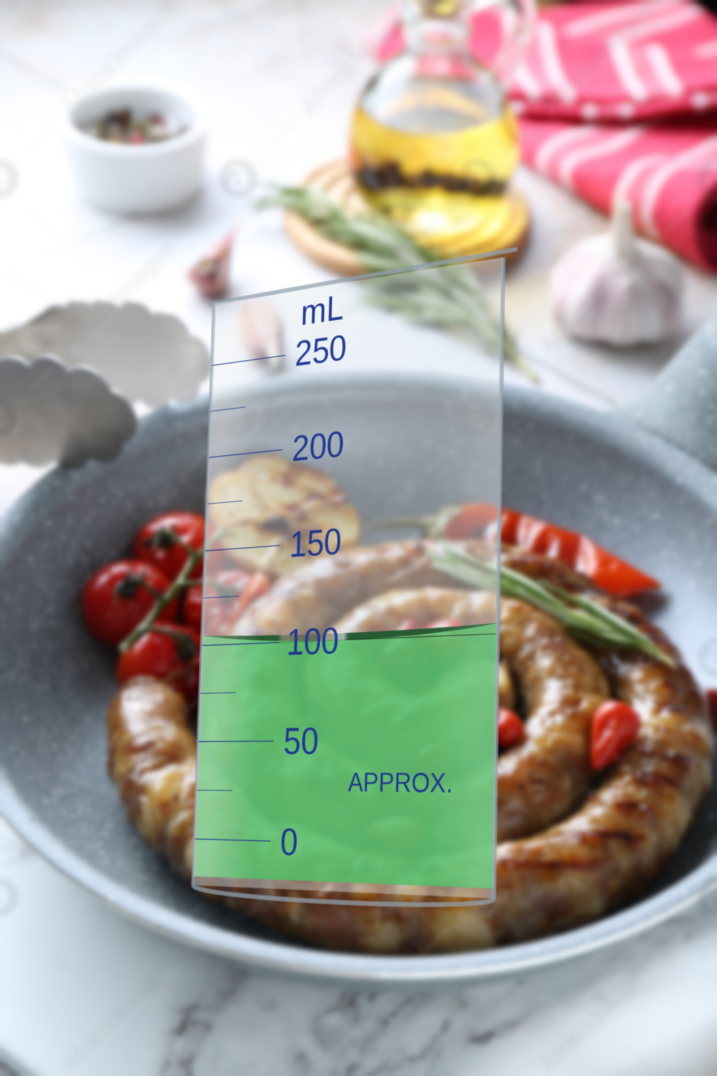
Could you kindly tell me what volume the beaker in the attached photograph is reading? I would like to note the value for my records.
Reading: 100 mL
